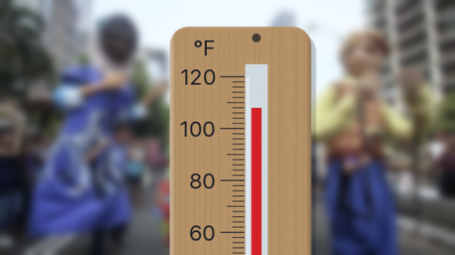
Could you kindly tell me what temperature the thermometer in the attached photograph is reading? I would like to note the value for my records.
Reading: 108 °F
